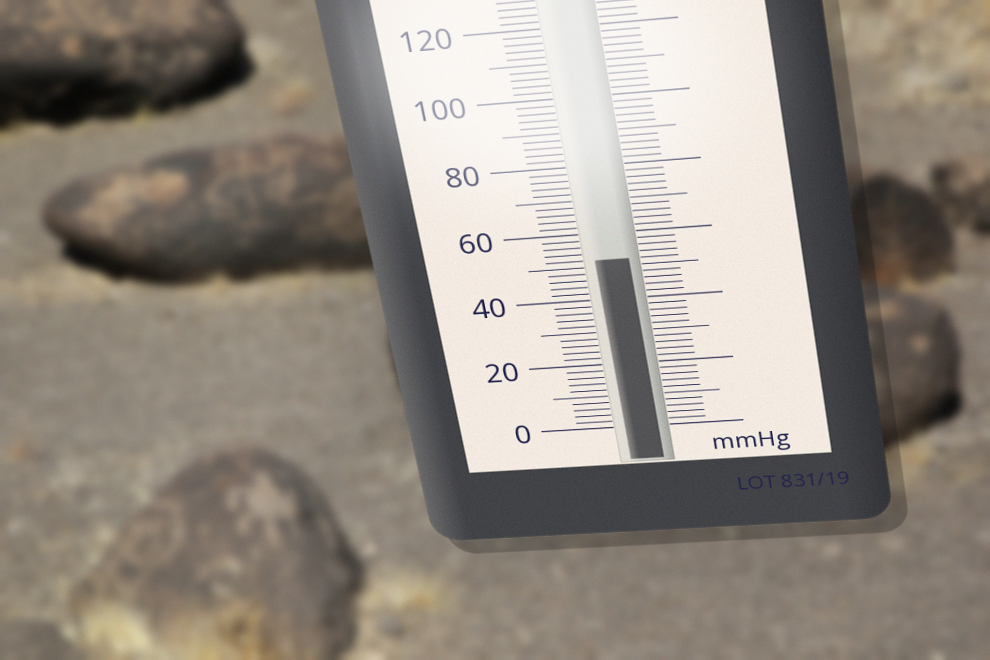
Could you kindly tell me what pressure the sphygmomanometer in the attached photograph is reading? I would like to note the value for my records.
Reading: 52 mmHg
